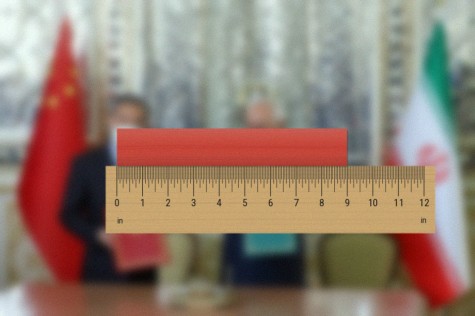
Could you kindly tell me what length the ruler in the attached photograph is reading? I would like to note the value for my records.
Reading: 9 in
